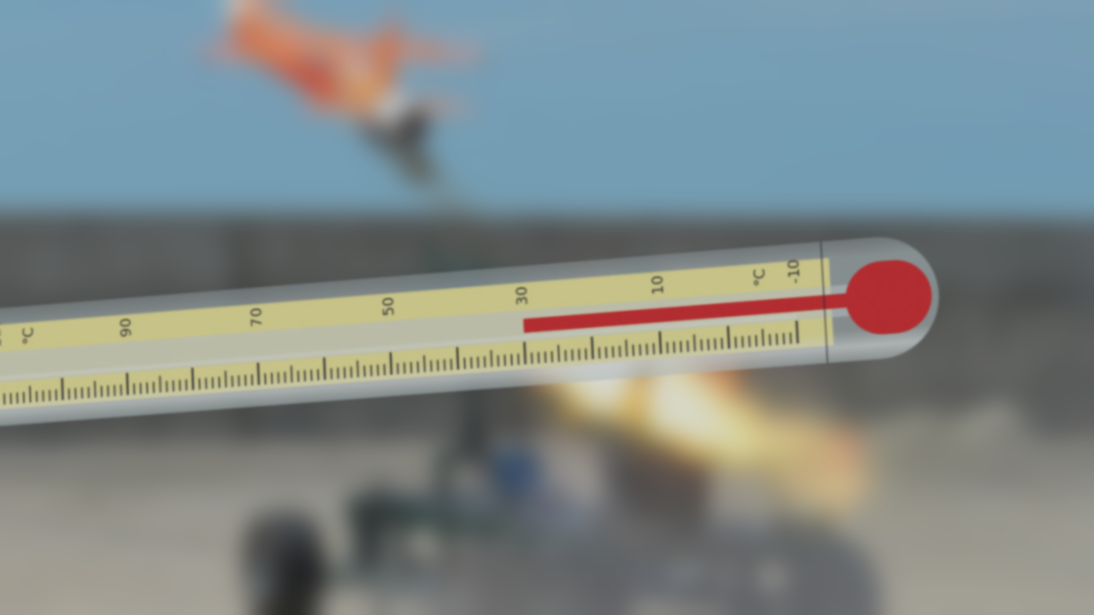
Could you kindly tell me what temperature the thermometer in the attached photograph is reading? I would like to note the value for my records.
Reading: 30 °C
